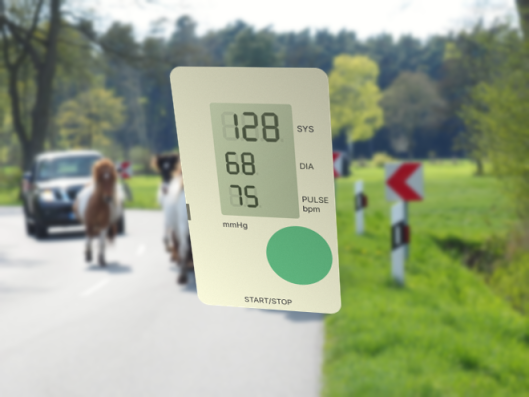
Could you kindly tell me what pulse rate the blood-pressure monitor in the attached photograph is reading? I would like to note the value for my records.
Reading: 75 bpm
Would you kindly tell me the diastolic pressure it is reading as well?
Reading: 68 mmHg
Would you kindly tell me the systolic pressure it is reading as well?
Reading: 128 mmHg
